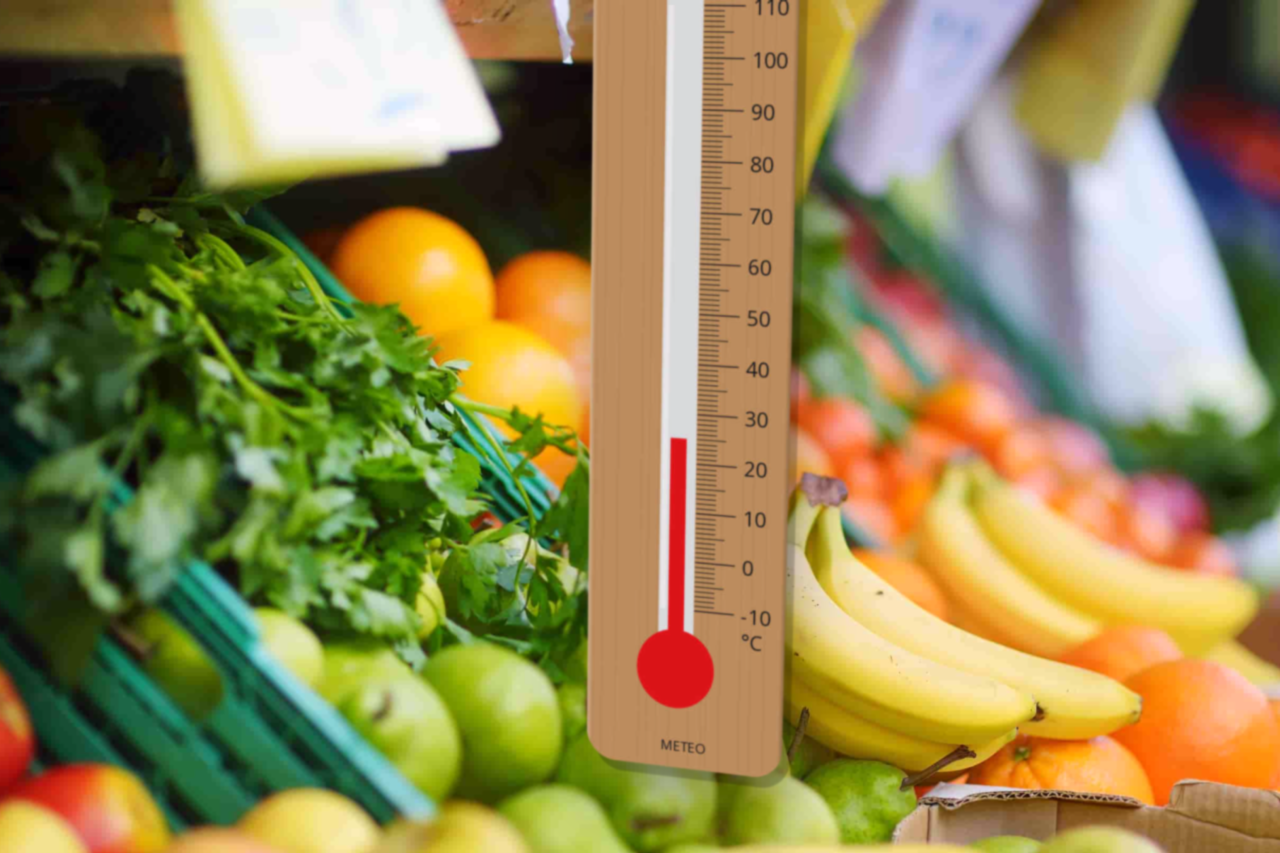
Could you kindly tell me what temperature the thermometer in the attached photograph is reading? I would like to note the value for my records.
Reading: 25 °C
